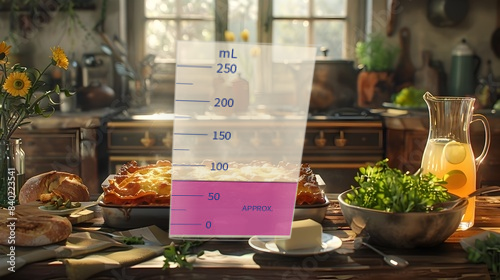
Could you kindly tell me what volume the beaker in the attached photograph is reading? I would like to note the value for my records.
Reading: 75 mL
